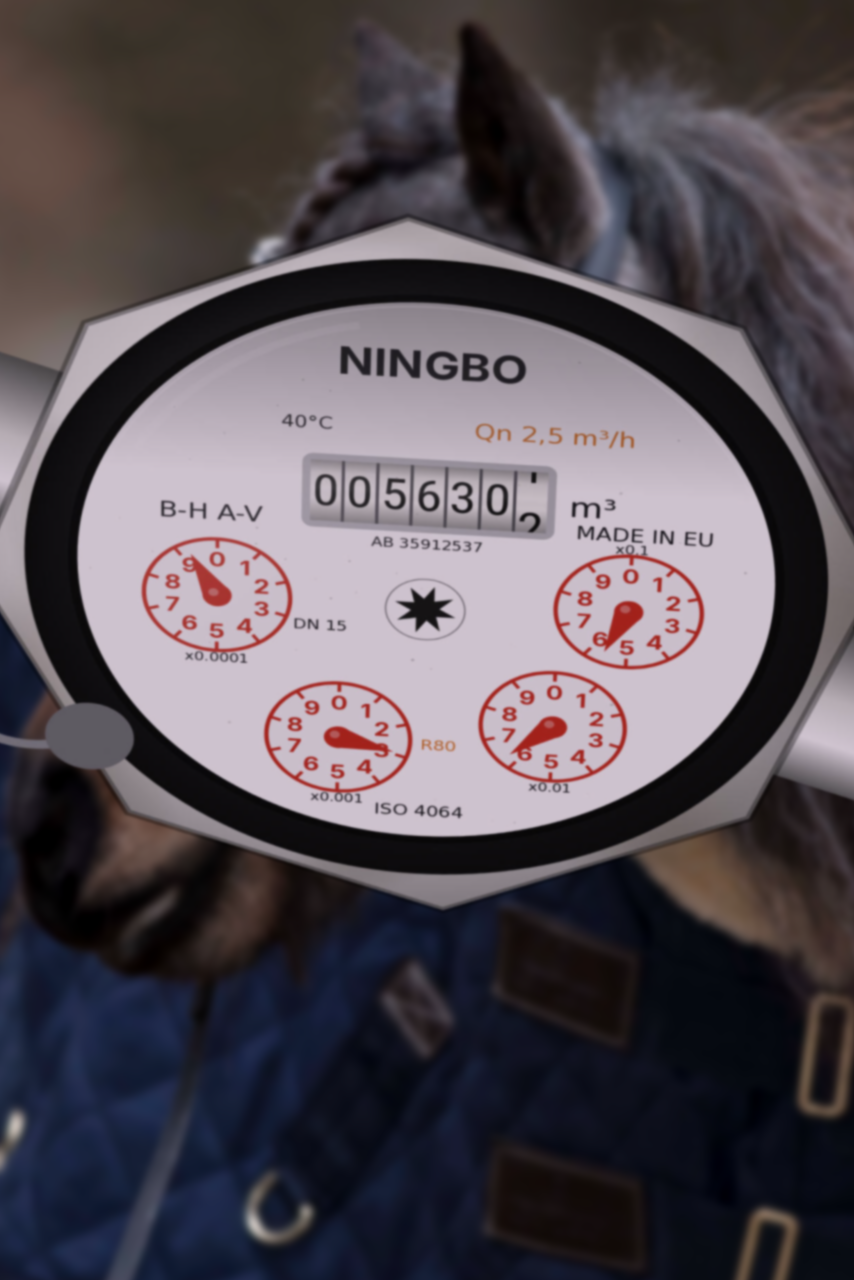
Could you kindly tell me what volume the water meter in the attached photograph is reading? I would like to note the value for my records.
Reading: 56301.5629 m³
